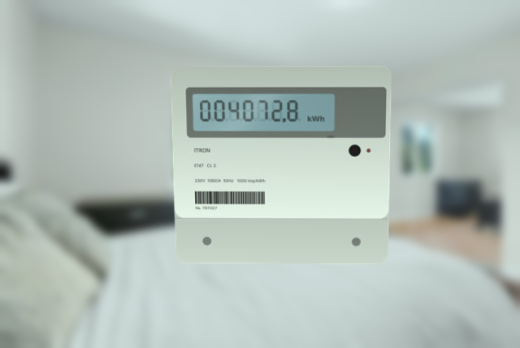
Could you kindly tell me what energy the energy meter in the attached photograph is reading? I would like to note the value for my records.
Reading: 4072.8 kWh
